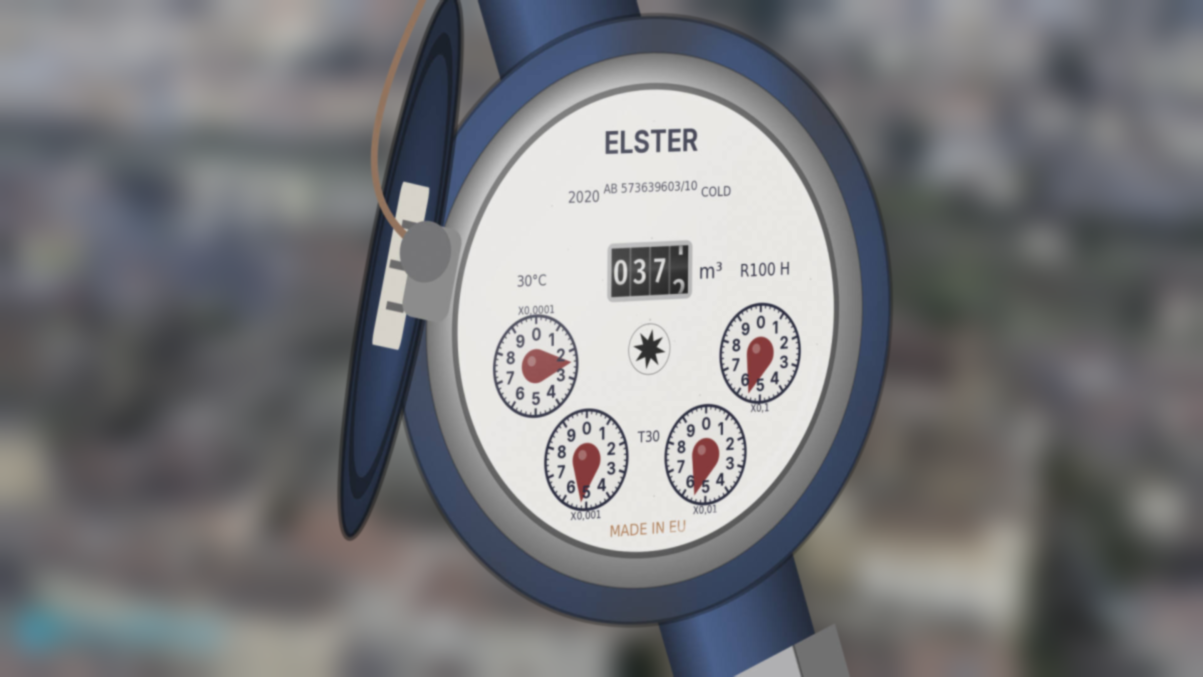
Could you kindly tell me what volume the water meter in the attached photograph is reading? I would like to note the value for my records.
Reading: 371.5552 m³
